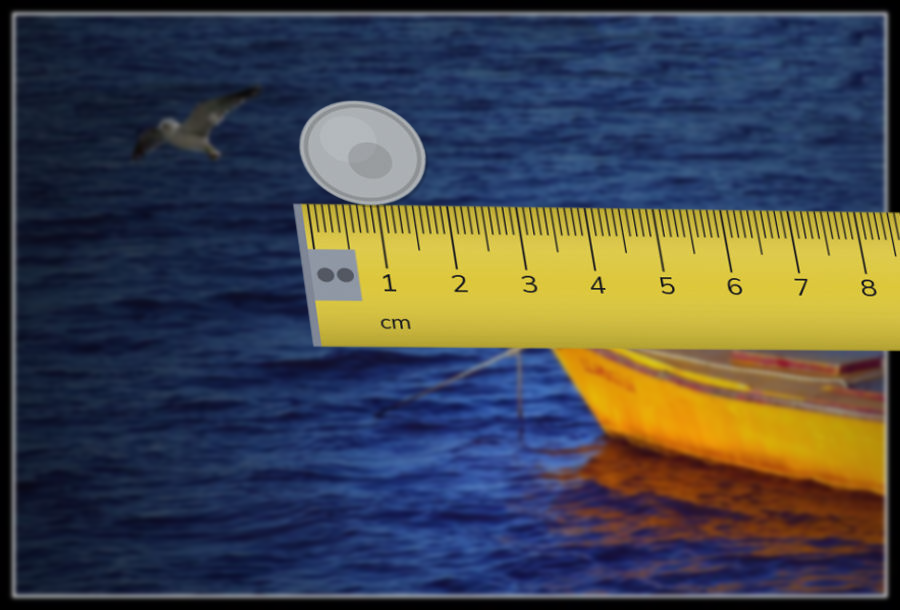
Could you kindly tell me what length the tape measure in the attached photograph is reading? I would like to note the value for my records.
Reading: 1.8 cm
